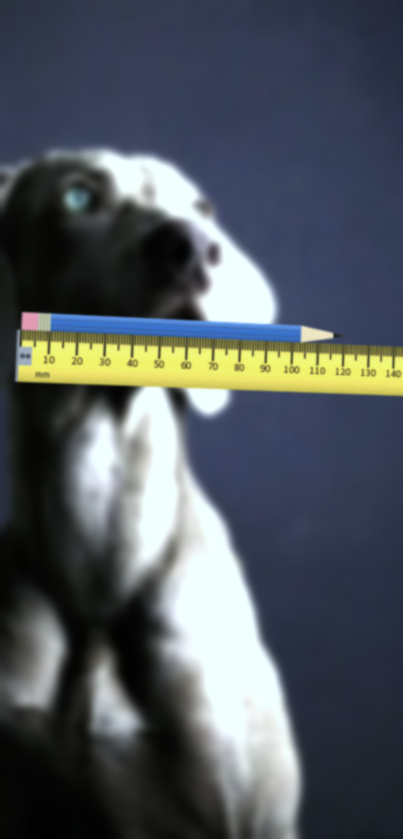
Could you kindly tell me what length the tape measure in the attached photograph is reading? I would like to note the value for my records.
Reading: 120 mm
